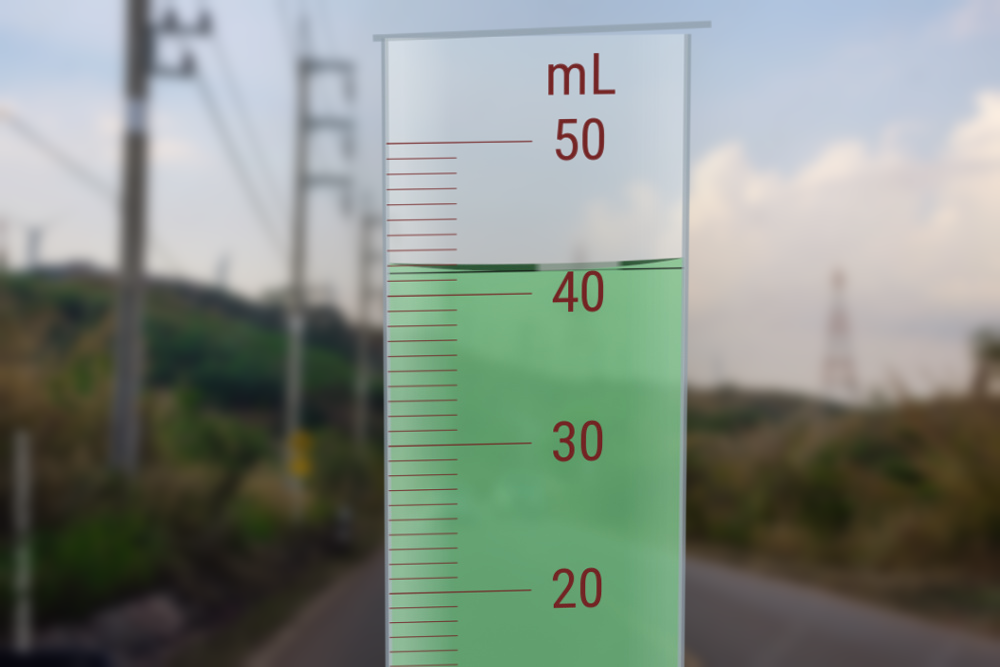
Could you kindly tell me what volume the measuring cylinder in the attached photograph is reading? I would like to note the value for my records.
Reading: 41.5 mL
